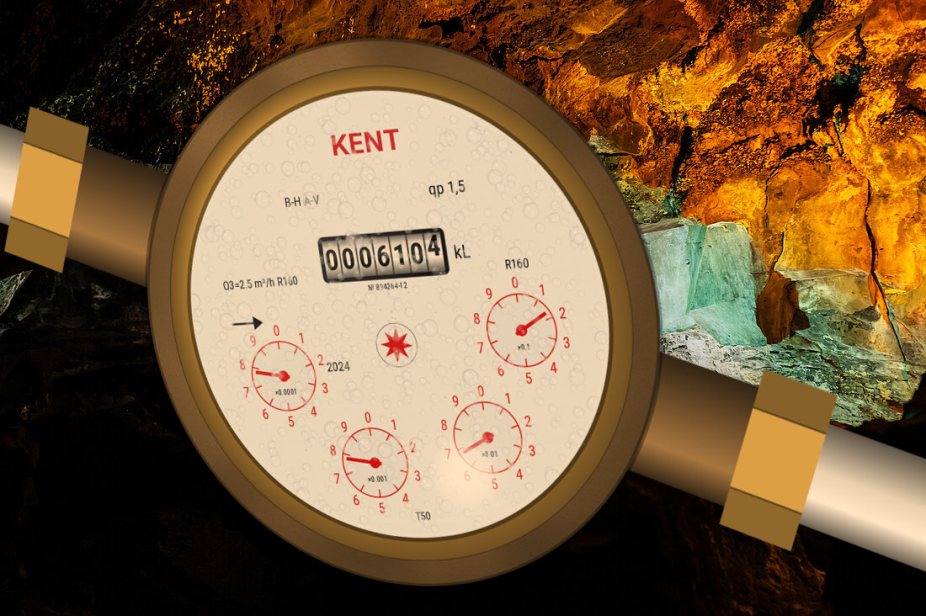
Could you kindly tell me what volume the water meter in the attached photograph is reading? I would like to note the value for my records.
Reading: 6104.1677 kL
